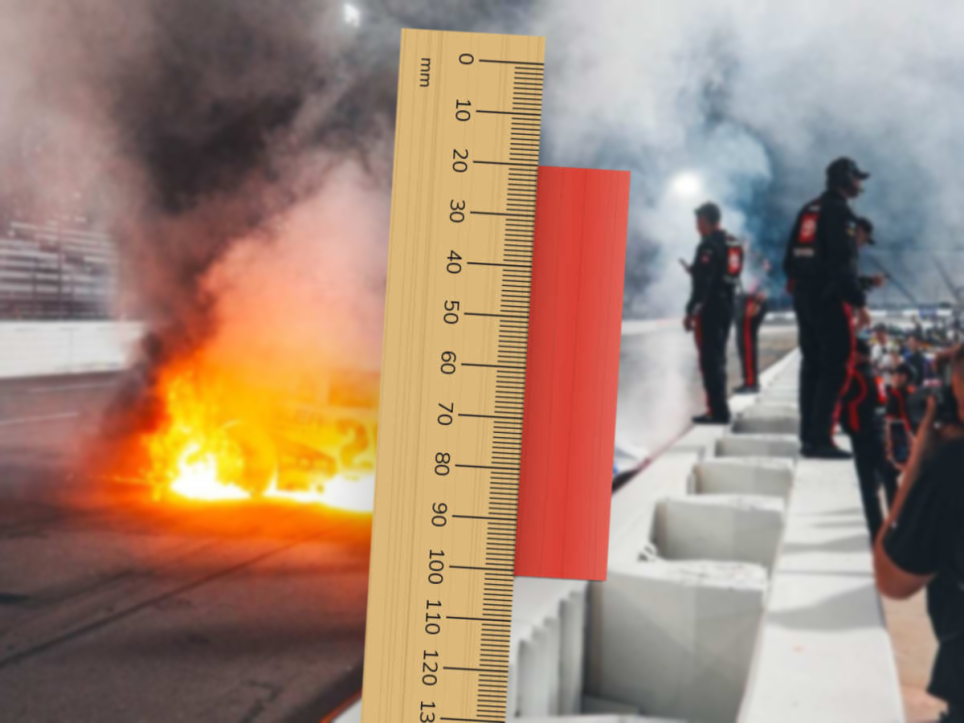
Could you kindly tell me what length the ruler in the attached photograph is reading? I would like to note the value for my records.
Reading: 81 mm
